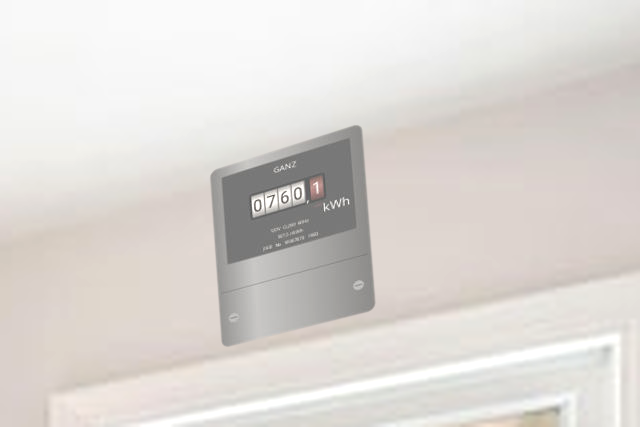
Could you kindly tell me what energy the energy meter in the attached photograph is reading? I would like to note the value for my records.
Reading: 760.1 kWh
